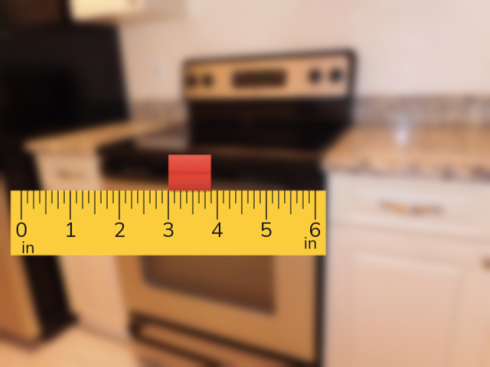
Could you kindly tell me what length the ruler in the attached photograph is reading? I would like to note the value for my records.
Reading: 0.875 in
